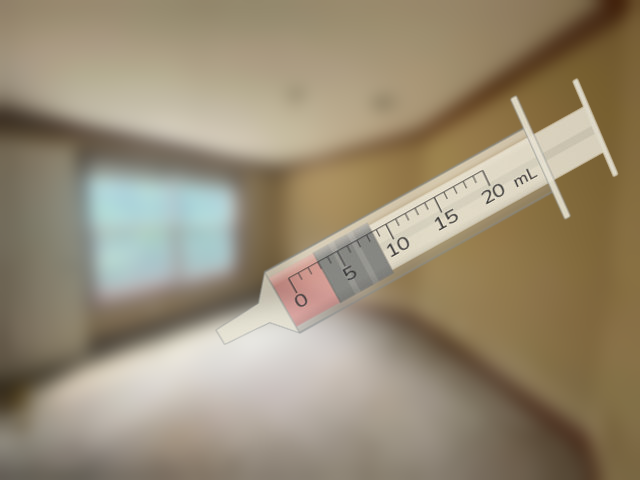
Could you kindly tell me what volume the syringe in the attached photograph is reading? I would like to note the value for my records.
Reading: 3 mL
